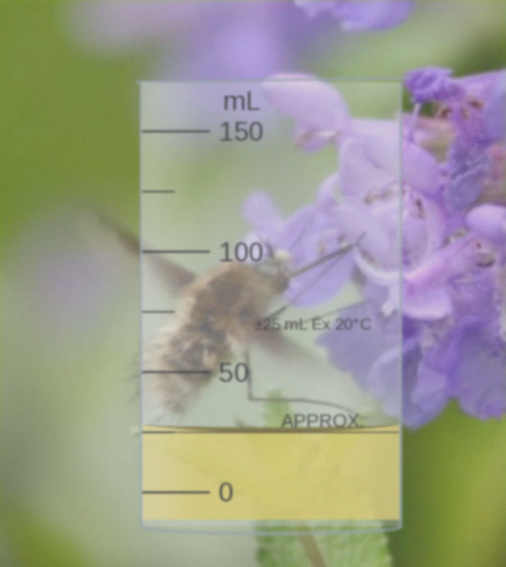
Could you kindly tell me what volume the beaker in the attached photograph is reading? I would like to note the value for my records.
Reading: 25 mL
